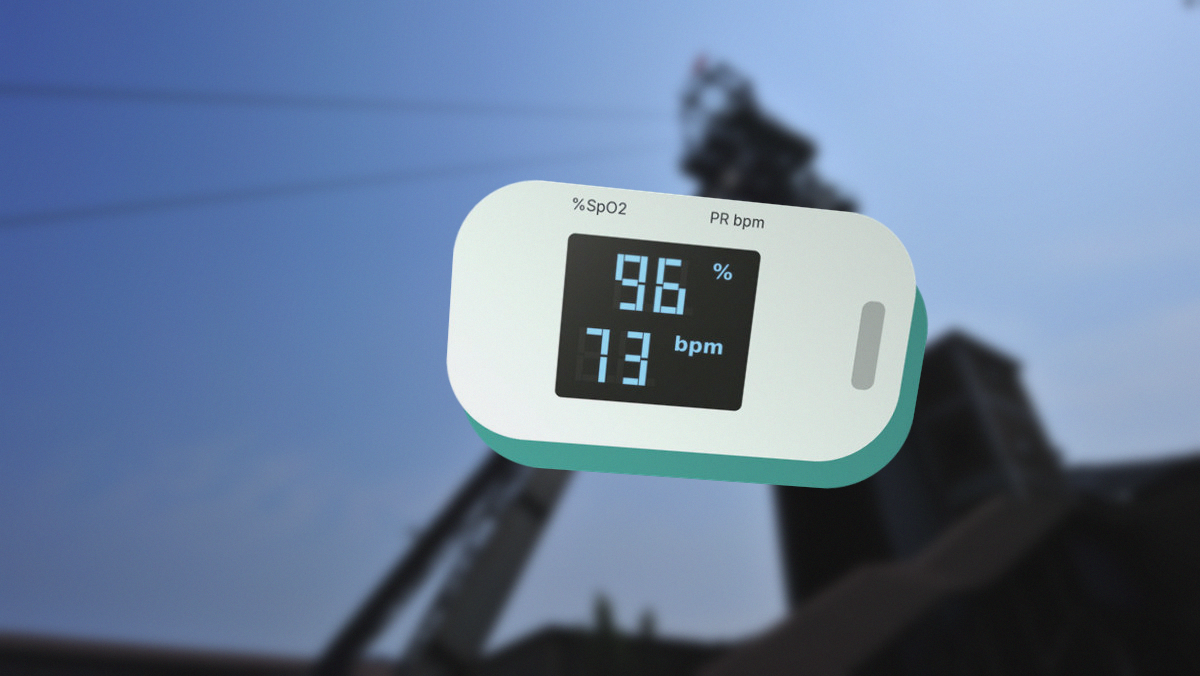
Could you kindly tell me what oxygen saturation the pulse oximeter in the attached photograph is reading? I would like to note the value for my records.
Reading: 96 %
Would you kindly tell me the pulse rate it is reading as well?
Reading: 73 bpm
